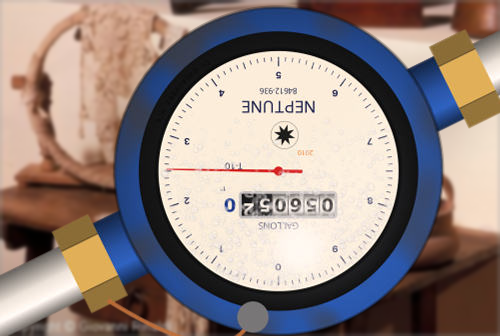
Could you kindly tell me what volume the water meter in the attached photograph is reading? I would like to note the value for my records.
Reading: 560522.5 gal
